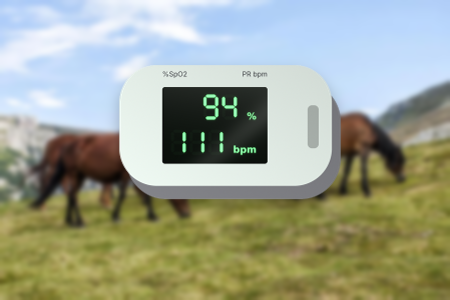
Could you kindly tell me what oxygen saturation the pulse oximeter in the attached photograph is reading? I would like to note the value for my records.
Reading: 94 %
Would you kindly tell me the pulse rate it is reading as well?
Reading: 111 bpm
